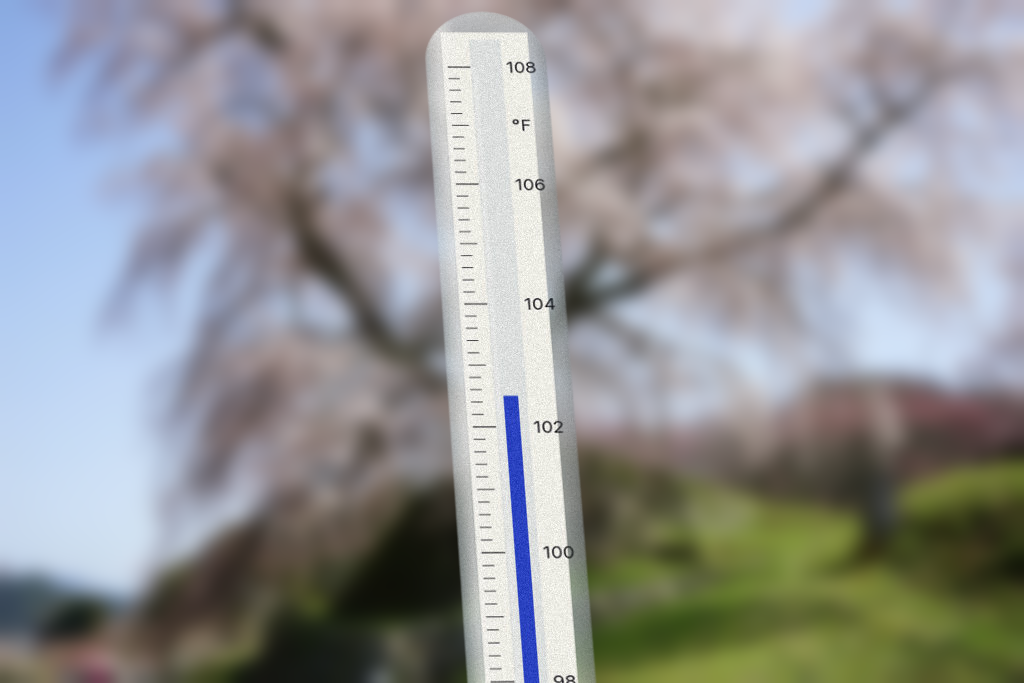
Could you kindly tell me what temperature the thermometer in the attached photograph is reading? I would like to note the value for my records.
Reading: 102.5 °F
